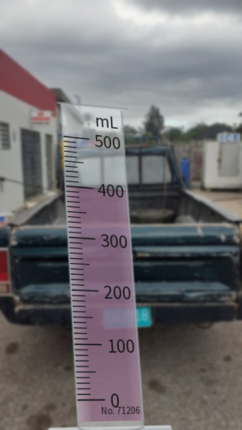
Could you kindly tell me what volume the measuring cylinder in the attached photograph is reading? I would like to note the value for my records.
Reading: 400 mL
